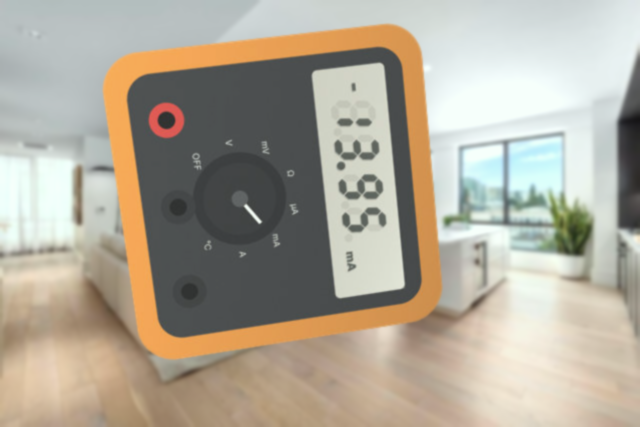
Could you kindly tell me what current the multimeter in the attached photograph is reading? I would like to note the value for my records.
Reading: -13.95 mA
